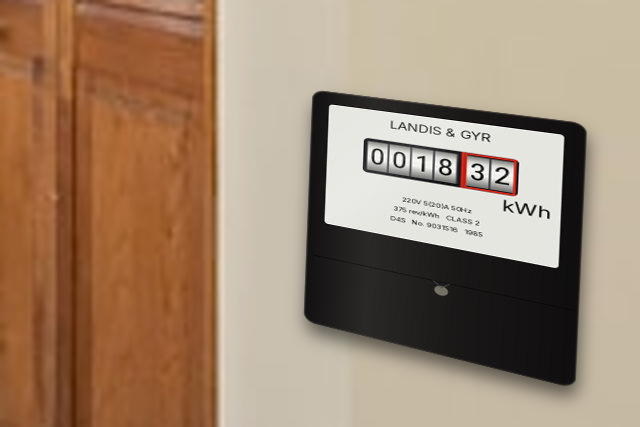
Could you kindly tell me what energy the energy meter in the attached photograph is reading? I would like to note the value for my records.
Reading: 18.32 kWh
